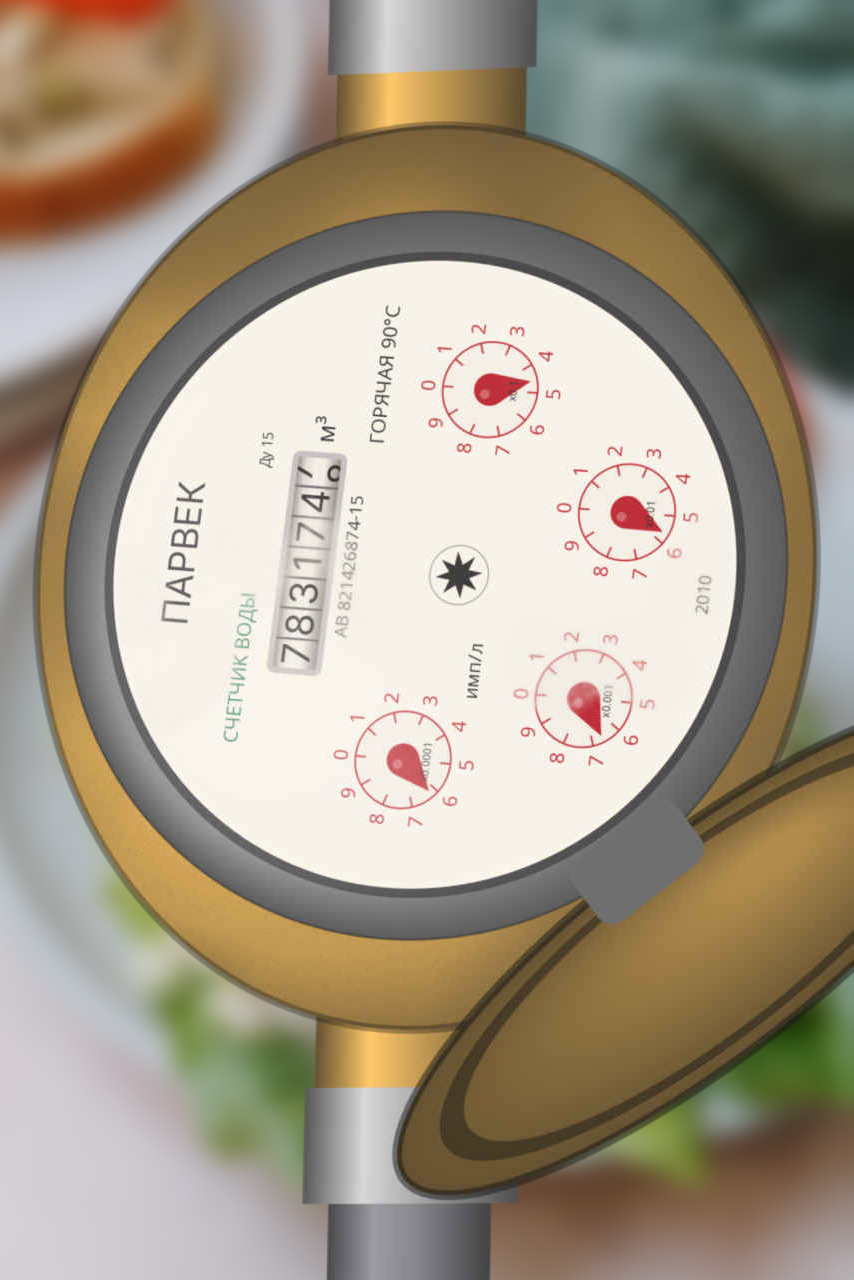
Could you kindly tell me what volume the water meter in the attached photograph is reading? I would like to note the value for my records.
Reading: 7831747.4566 m³
